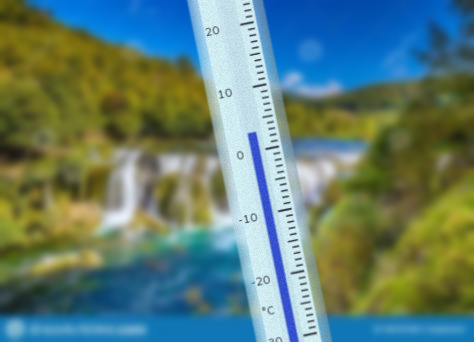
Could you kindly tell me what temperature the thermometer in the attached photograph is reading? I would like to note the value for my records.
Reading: 3 °C
